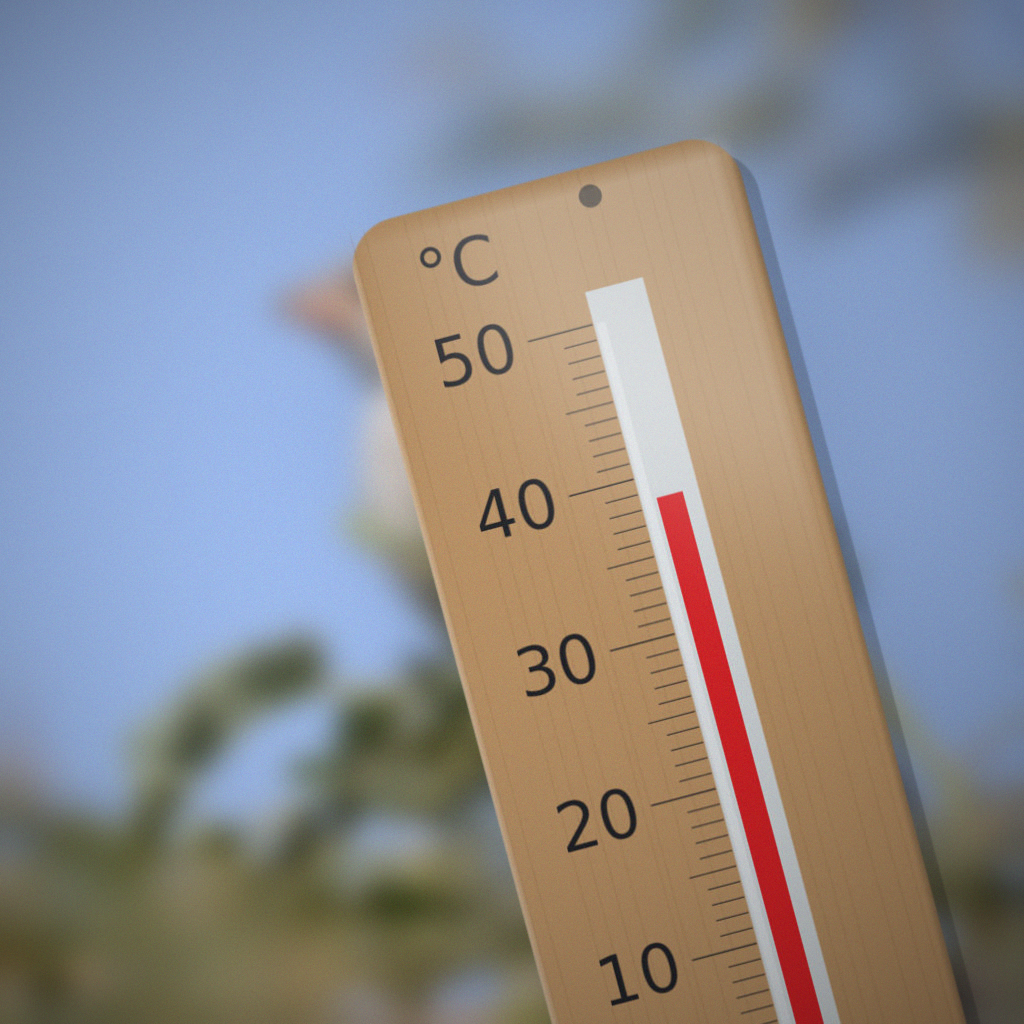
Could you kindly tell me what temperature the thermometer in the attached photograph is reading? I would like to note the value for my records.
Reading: 38.5 °C
